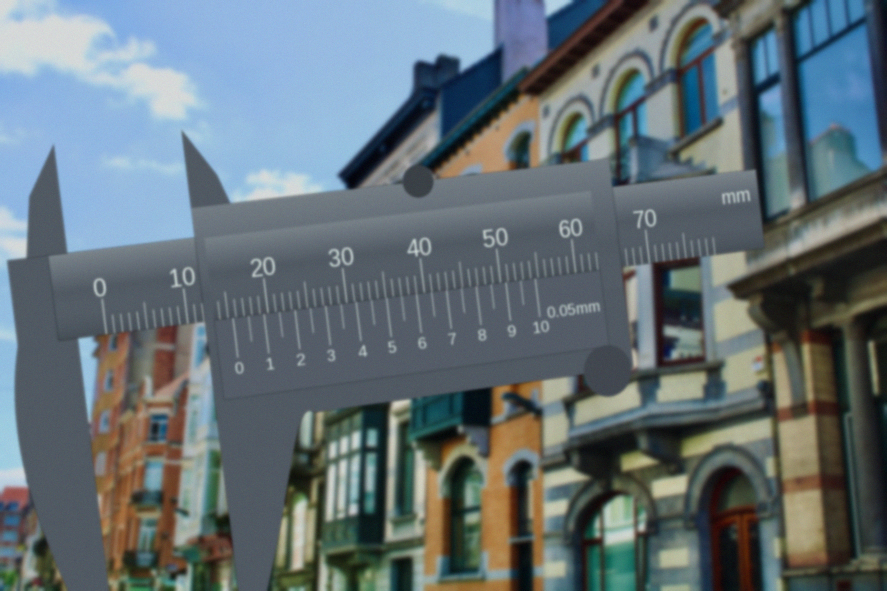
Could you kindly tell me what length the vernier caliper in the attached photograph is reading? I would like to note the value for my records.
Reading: 15.6 mm
